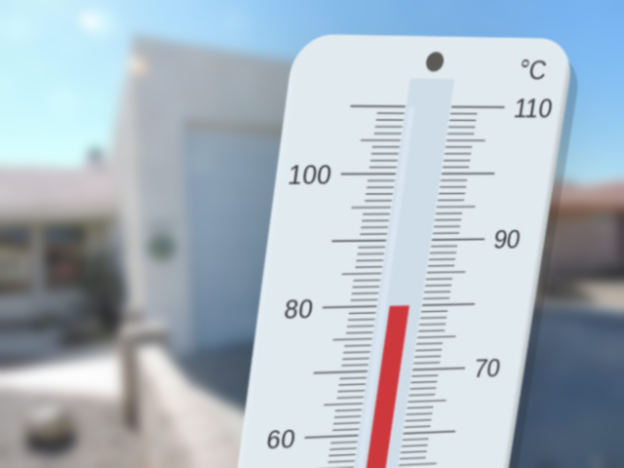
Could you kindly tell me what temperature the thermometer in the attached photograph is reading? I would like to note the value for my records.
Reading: 80 °C
